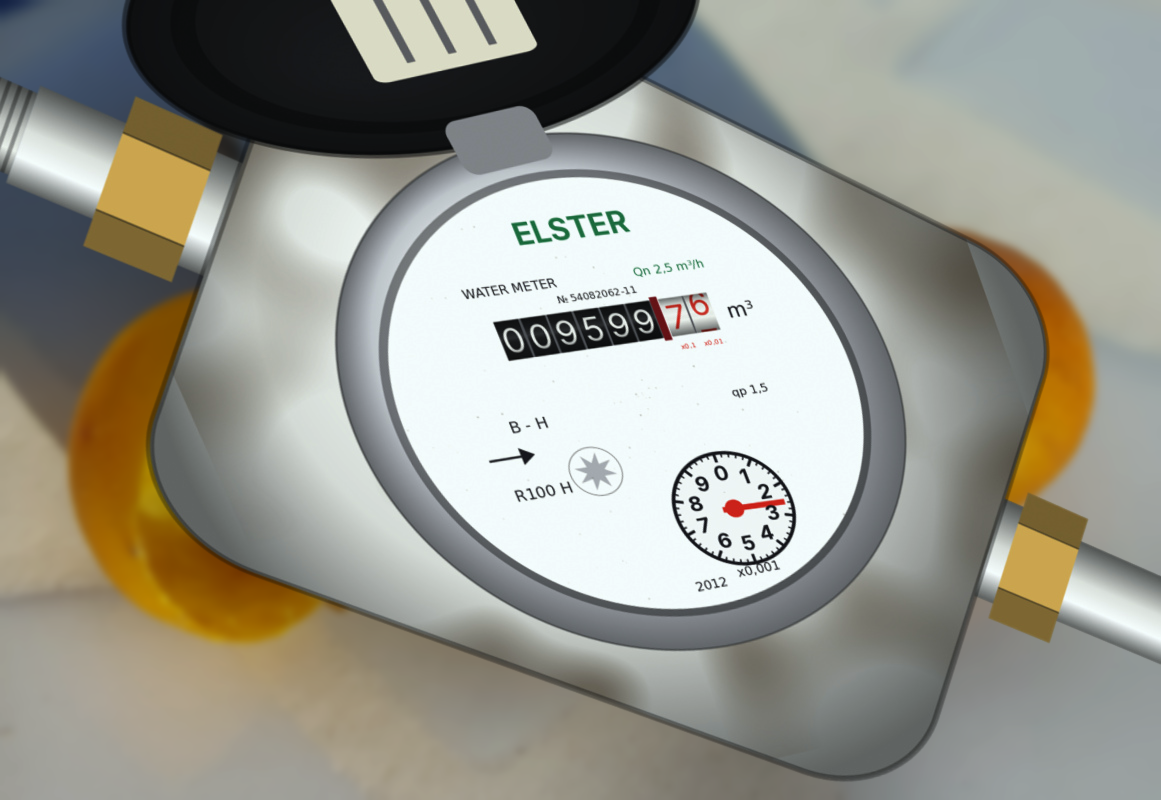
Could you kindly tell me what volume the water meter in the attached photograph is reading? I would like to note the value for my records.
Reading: 9599.762 m³
